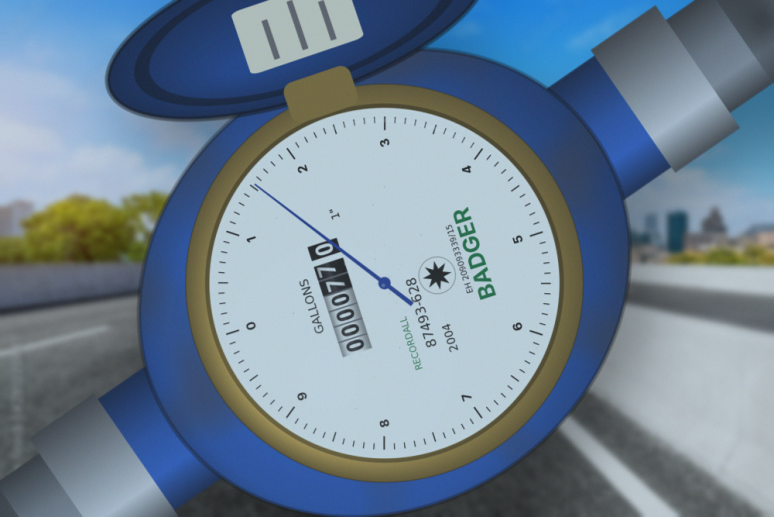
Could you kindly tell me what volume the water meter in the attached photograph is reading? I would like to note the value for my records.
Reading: 771.5 gal
